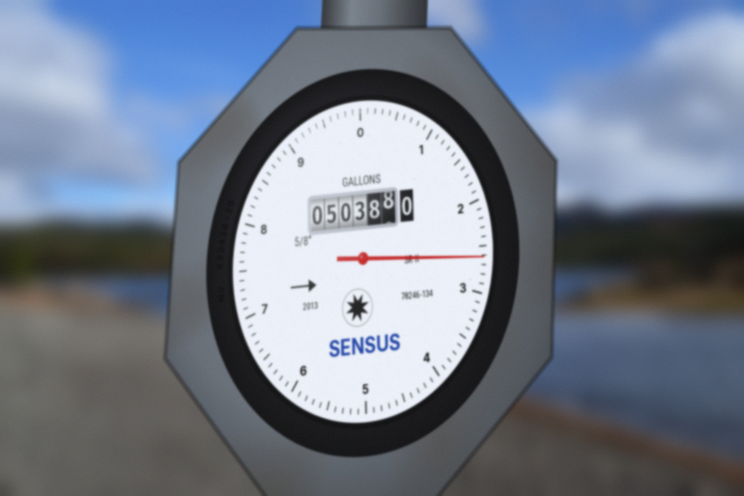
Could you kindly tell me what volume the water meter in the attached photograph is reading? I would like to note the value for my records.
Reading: 503882.6 gal
